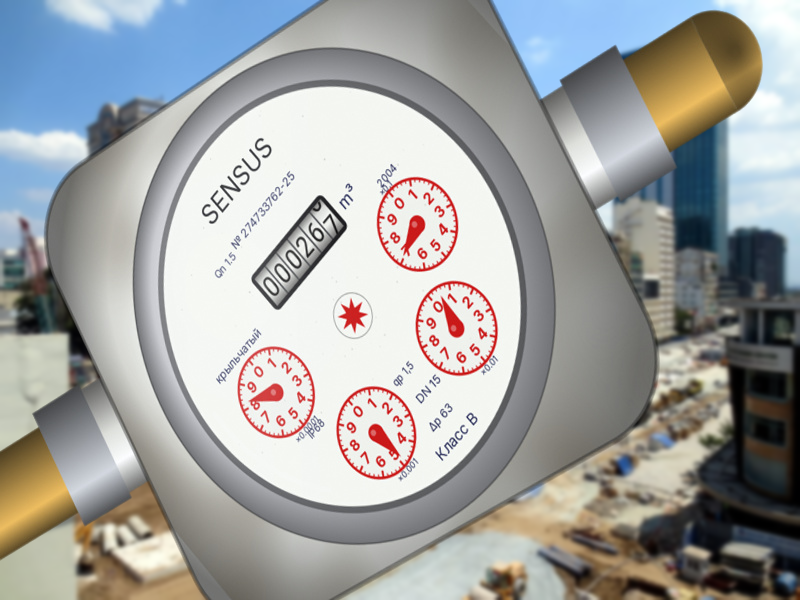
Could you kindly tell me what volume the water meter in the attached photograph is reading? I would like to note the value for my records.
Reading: 266.7048 m³
